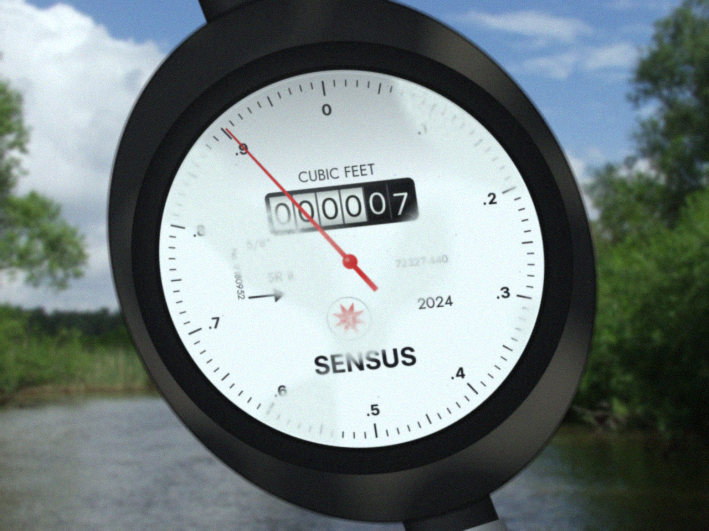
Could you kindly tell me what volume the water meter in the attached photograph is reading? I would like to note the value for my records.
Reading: 6.90 ft³
